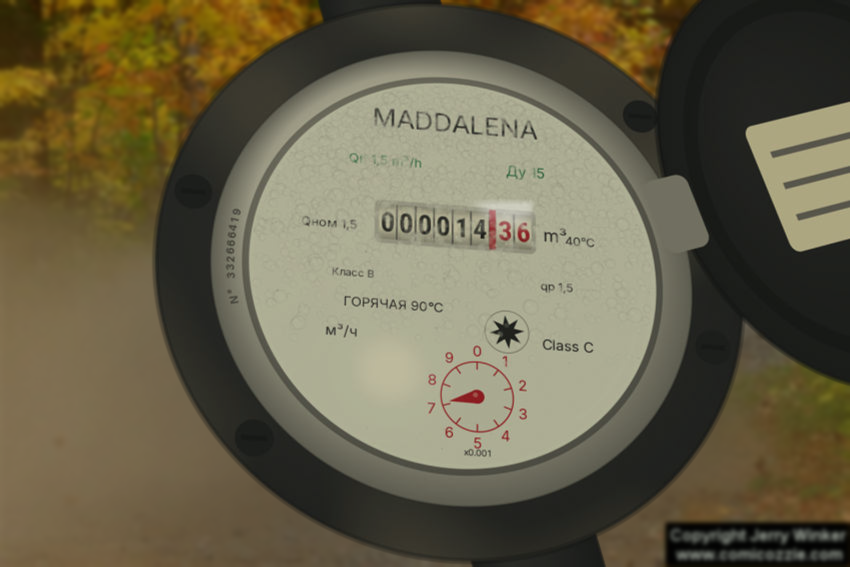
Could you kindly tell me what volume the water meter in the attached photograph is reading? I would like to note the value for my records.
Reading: 14.367 m³
